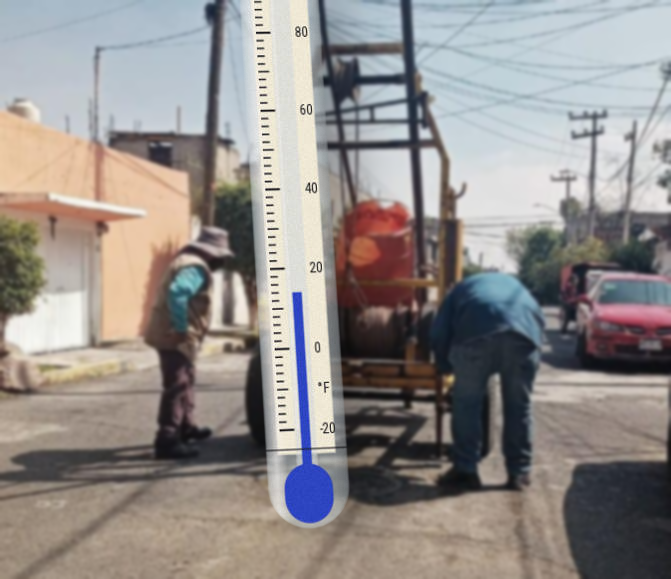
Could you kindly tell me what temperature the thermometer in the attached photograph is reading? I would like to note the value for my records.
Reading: 14 °F
